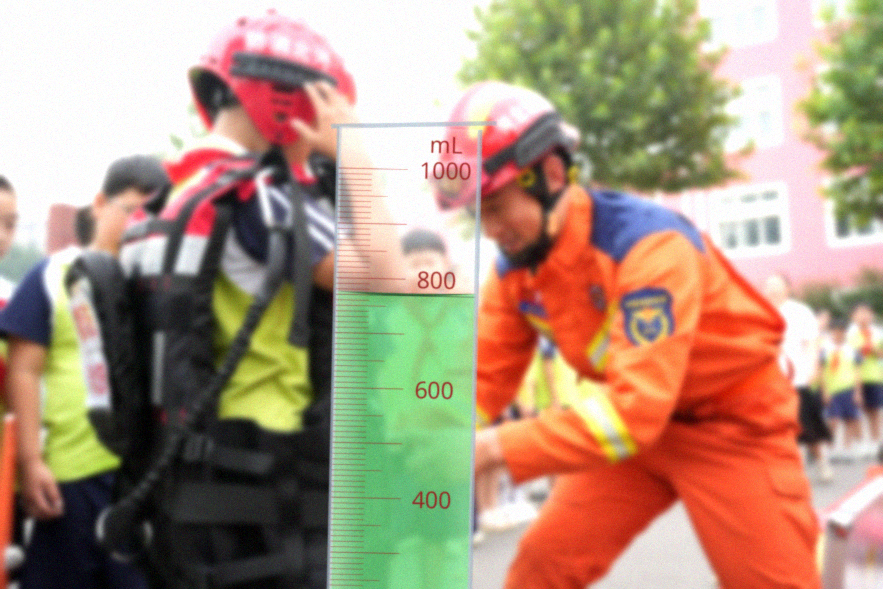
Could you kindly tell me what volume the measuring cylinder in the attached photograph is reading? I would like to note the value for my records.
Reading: 770 mL
